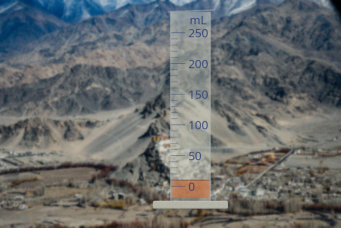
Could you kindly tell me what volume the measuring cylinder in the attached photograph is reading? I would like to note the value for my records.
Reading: 10 mL
